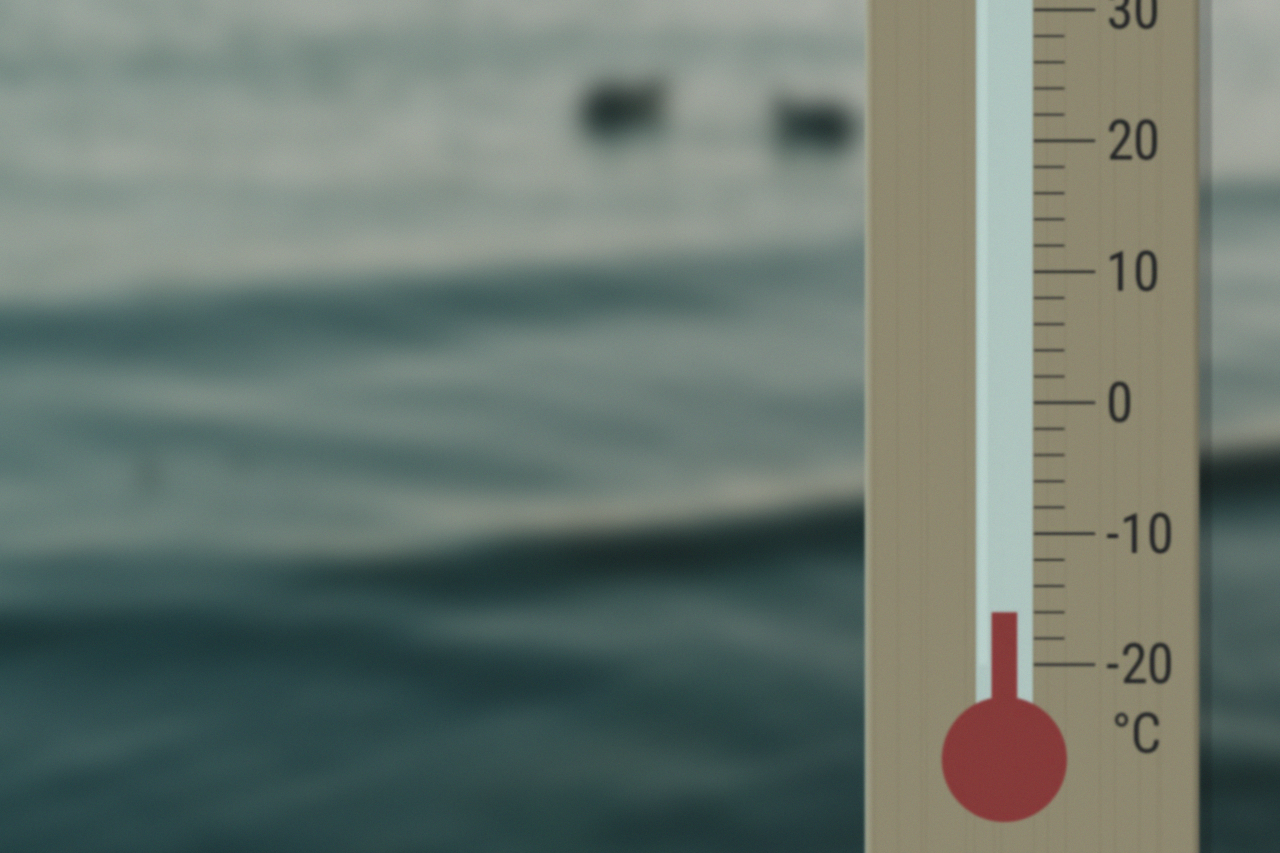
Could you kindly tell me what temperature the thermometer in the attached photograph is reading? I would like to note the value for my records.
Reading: -16 °C
